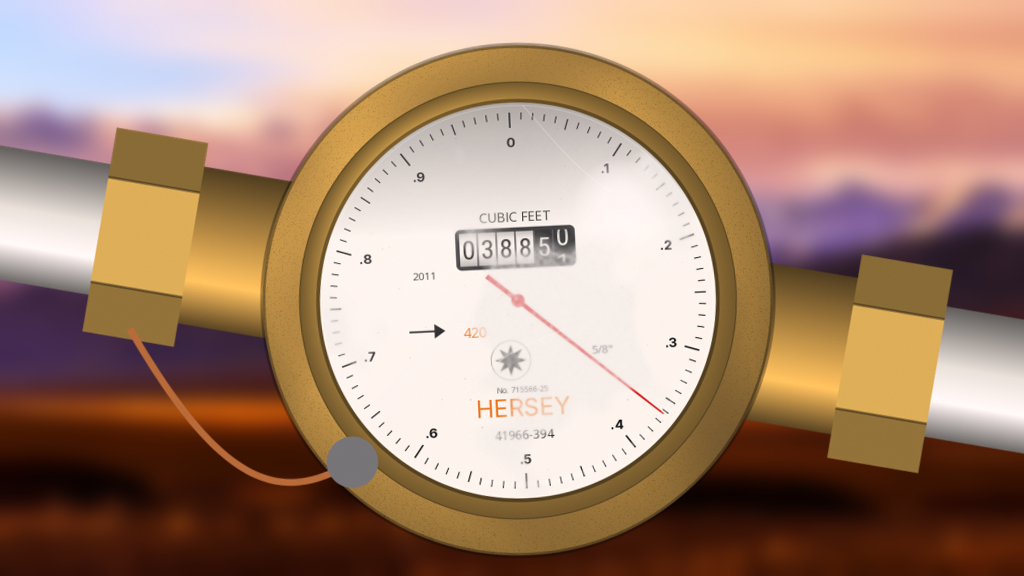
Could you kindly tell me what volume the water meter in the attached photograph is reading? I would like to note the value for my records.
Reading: 38850.36 ft³
